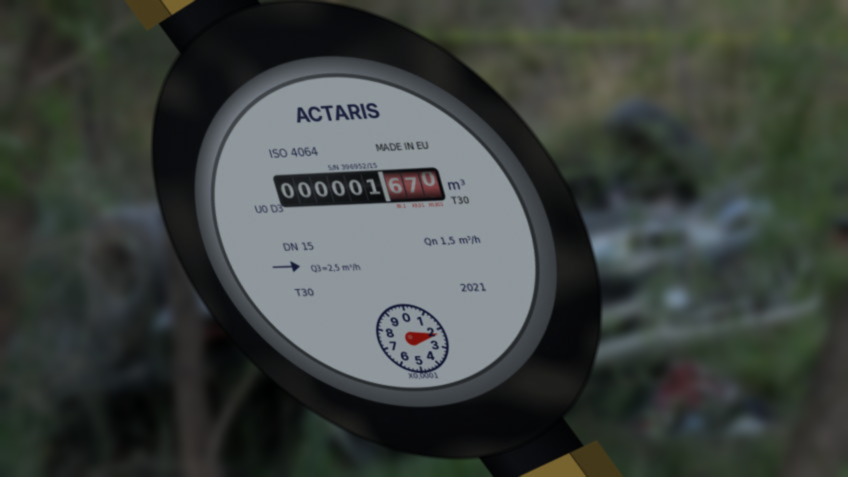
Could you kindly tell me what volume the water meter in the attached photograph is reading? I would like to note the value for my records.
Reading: 1.6702 m³
